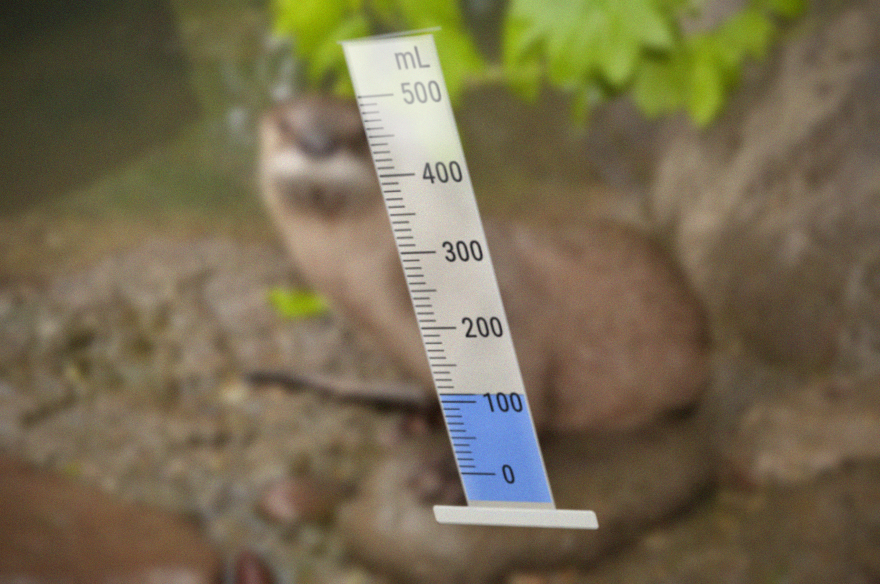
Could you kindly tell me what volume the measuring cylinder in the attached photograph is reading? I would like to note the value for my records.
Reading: 110 mL
